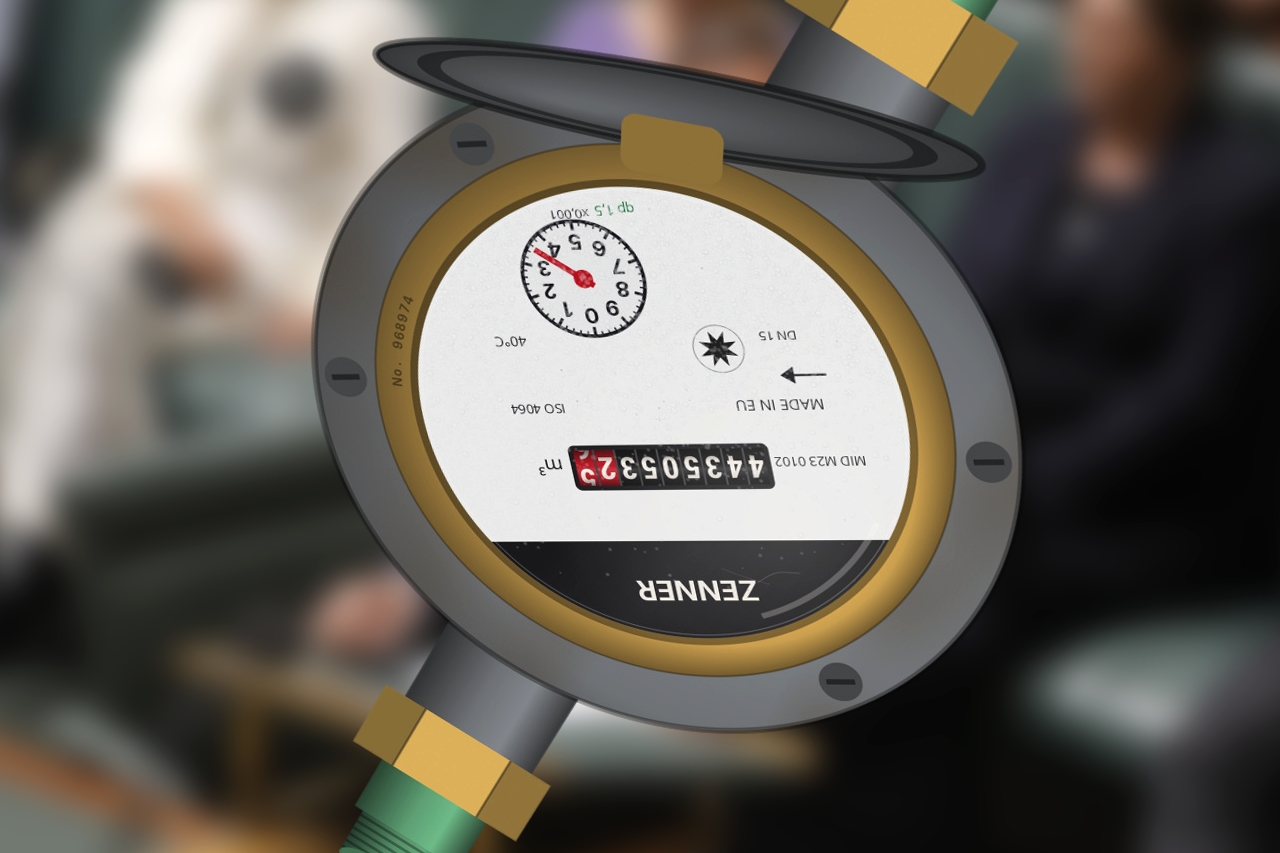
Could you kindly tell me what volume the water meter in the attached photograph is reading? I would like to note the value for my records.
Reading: 4435053.253 m³
